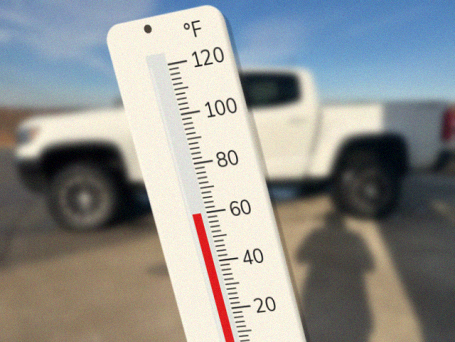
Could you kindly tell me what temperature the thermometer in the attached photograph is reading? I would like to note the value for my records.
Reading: 60 °F
